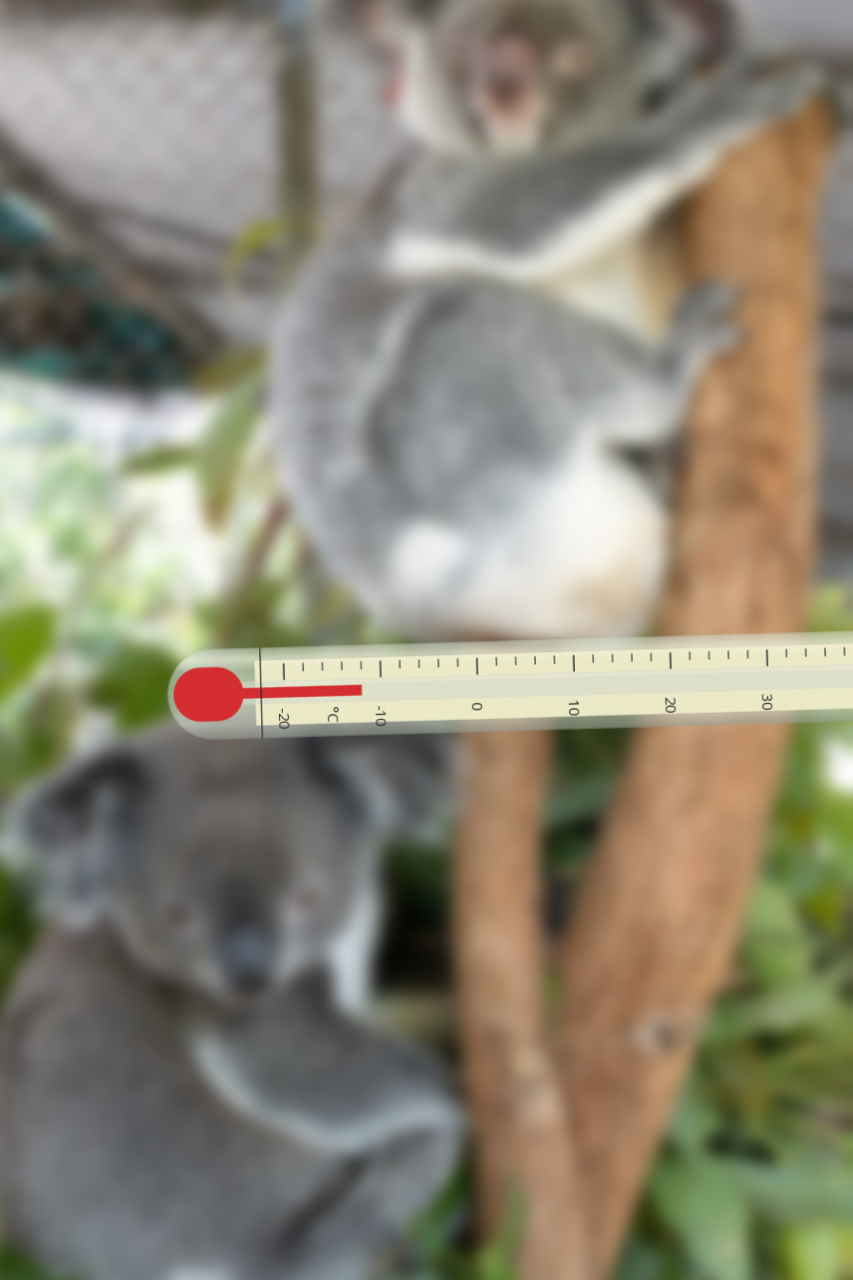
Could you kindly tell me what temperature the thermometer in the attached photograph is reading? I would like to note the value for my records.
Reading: -12 °C
